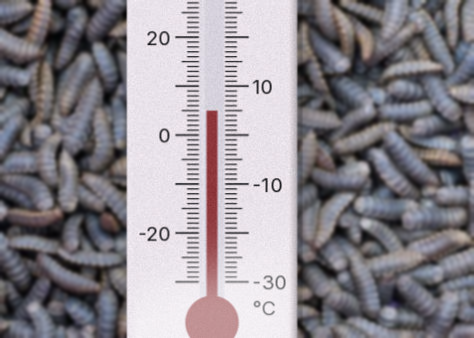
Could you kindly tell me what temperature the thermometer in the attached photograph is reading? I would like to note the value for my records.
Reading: 5 °C
